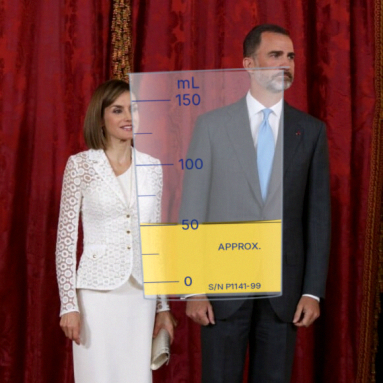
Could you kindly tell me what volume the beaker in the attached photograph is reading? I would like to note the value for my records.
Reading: 50 mL
